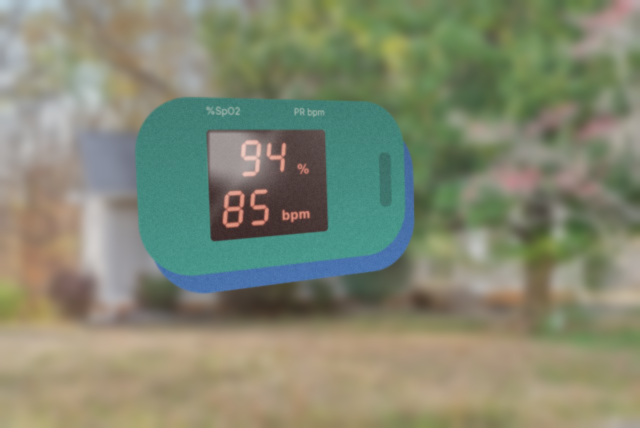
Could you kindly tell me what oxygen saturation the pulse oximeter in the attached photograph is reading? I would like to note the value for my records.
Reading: 94 %
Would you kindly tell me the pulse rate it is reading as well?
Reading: 85 bpm
